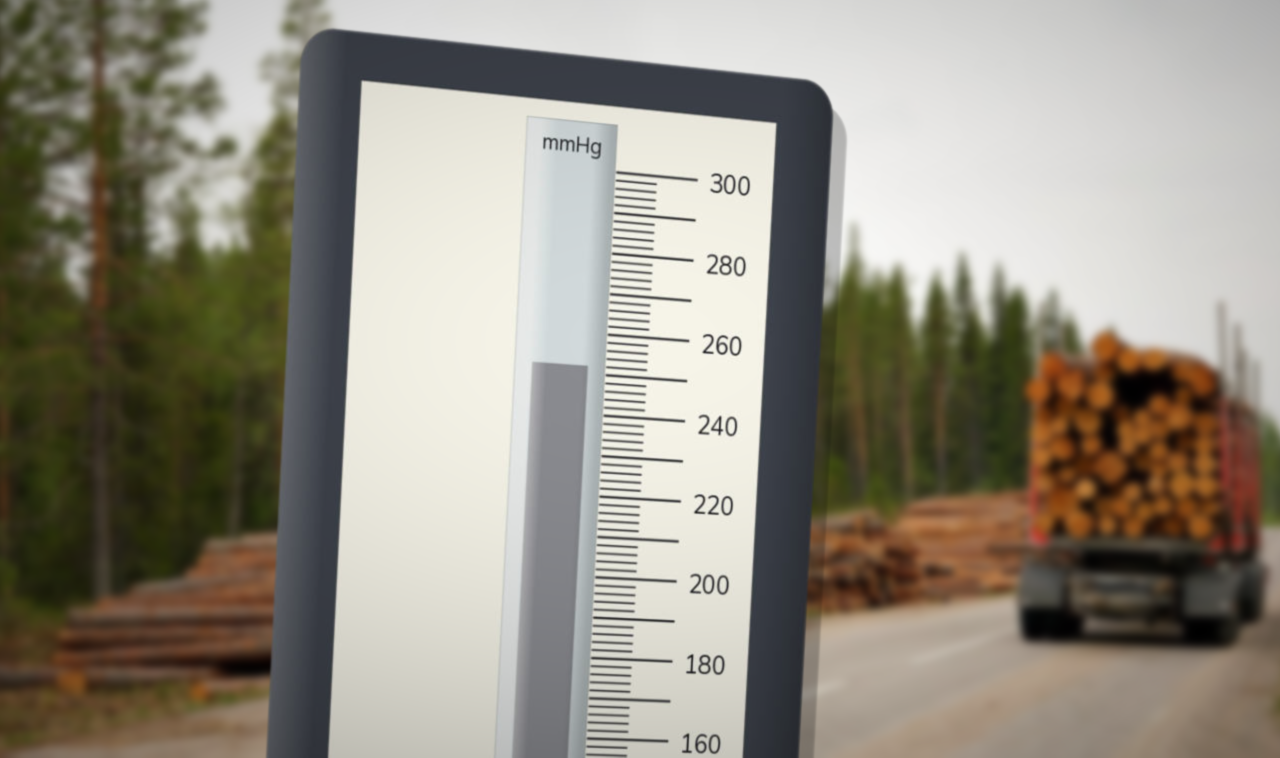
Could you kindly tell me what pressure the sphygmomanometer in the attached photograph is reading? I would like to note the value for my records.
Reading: 252 mmHg
